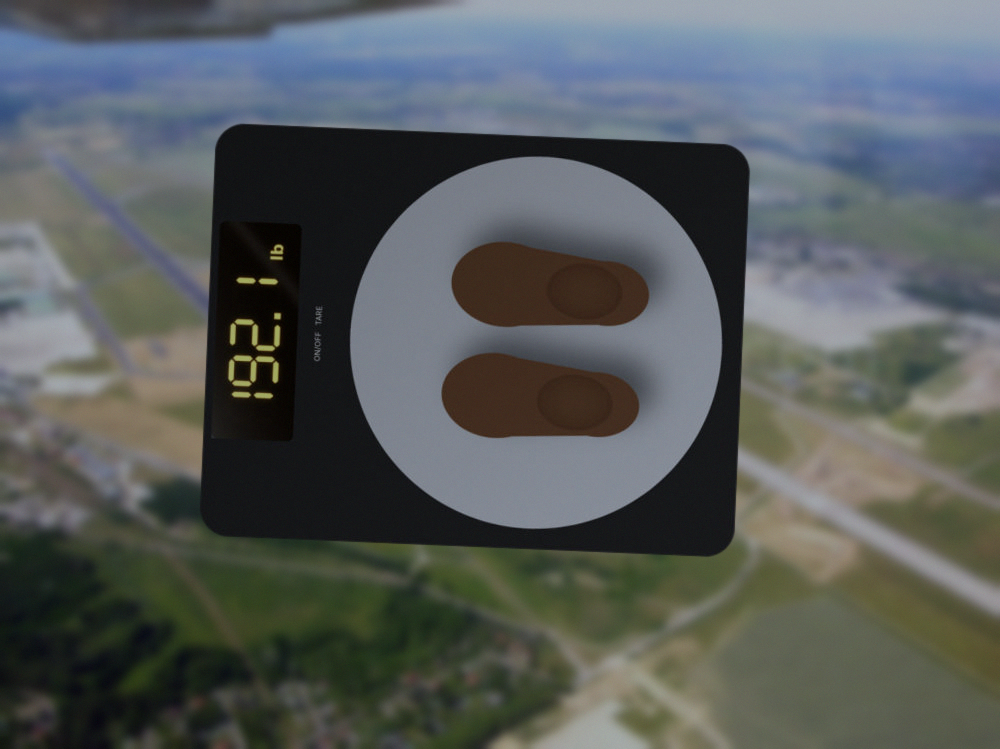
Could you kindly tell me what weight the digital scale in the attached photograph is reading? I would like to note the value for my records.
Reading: 192.1 lb
